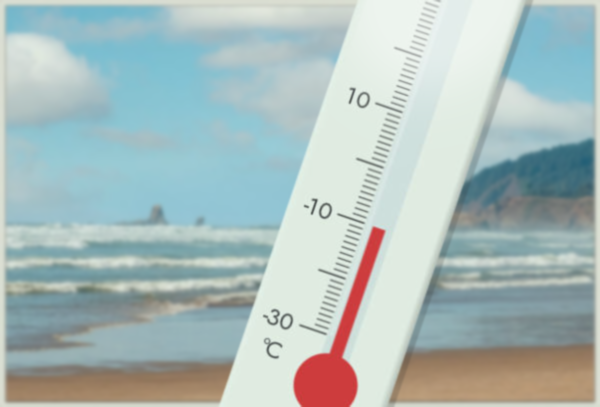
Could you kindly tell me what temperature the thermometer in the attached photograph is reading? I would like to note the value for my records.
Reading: -10 °C
